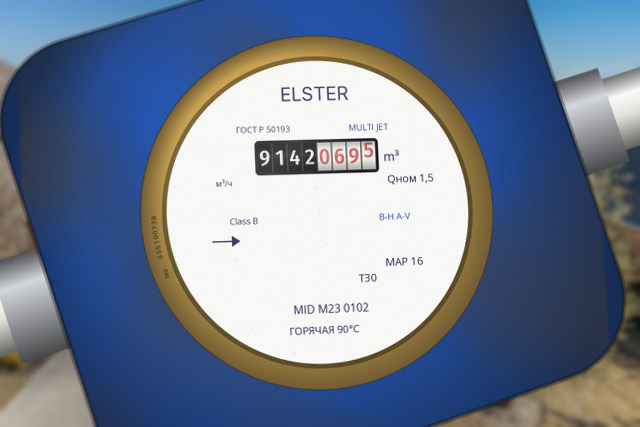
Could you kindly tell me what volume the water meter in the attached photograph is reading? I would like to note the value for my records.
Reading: 9142.0695 m³
